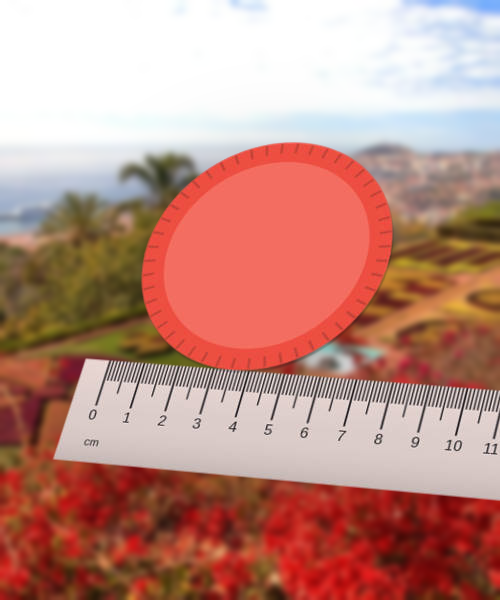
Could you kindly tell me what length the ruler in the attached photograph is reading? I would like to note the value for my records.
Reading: 7 cm
